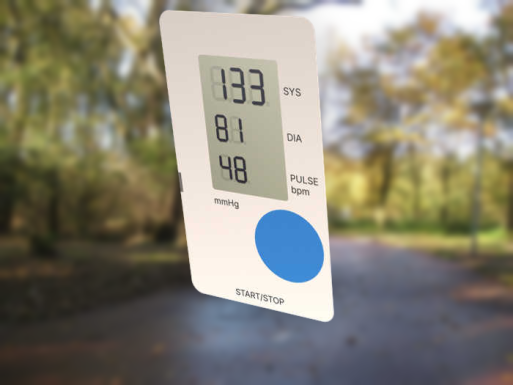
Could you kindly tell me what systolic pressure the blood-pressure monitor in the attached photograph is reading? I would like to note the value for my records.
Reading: 133 mmHg
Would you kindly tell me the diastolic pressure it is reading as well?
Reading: 81 mmHg
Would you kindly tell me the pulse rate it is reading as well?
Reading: 48 bpm
